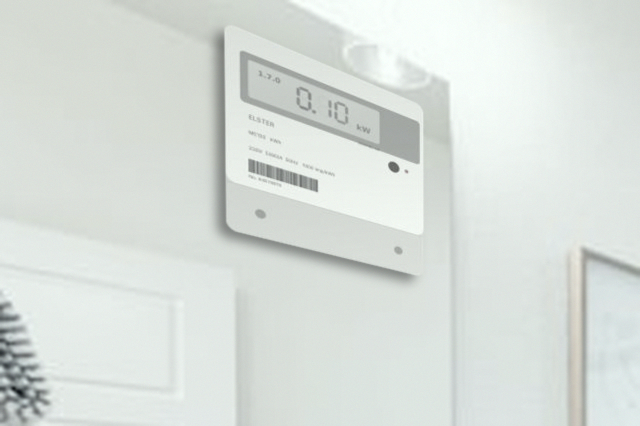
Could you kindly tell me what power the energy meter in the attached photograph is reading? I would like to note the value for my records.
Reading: 0.10 kW
